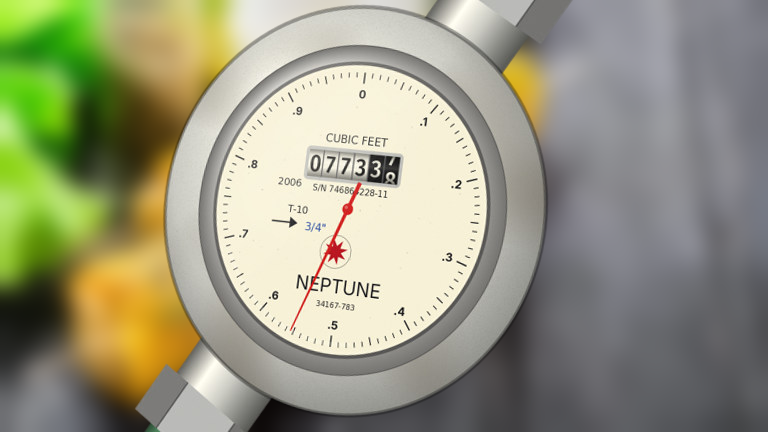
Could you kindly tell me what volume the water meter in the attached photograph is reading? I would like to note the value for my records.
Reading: 77337.55 ft³
